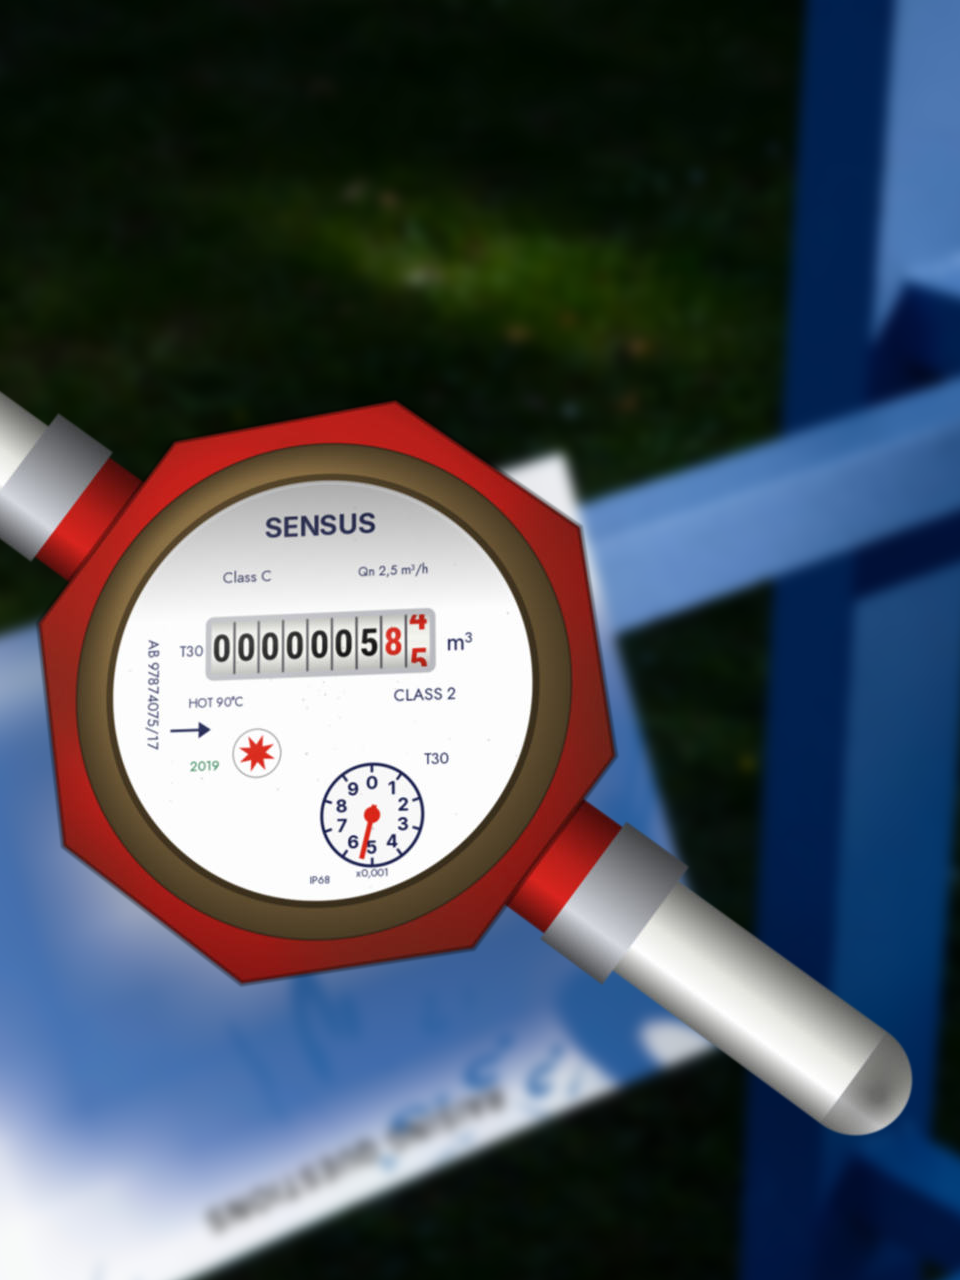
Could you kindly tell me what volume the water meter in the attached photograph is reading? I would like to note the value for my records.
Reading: 5.845 m³
